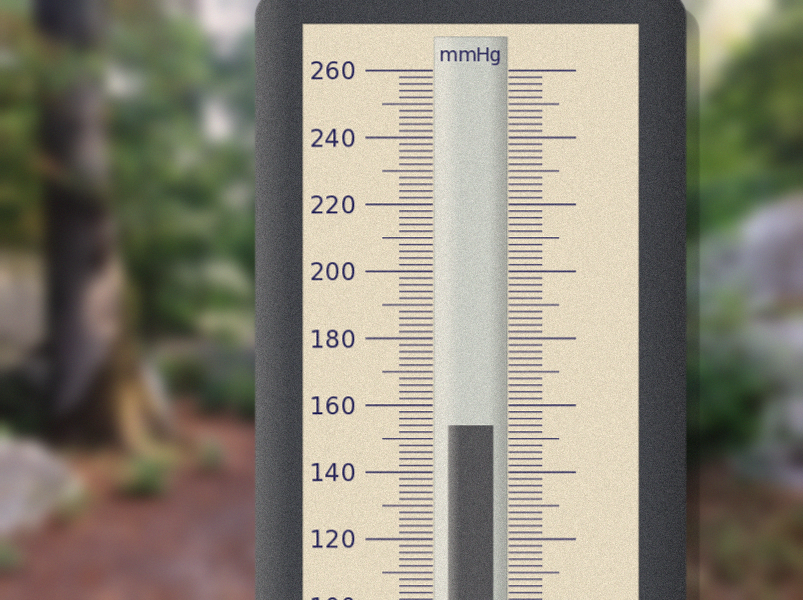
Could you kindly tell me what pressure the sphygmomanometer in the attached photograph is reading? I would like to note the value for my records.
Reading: 154 mmHg
